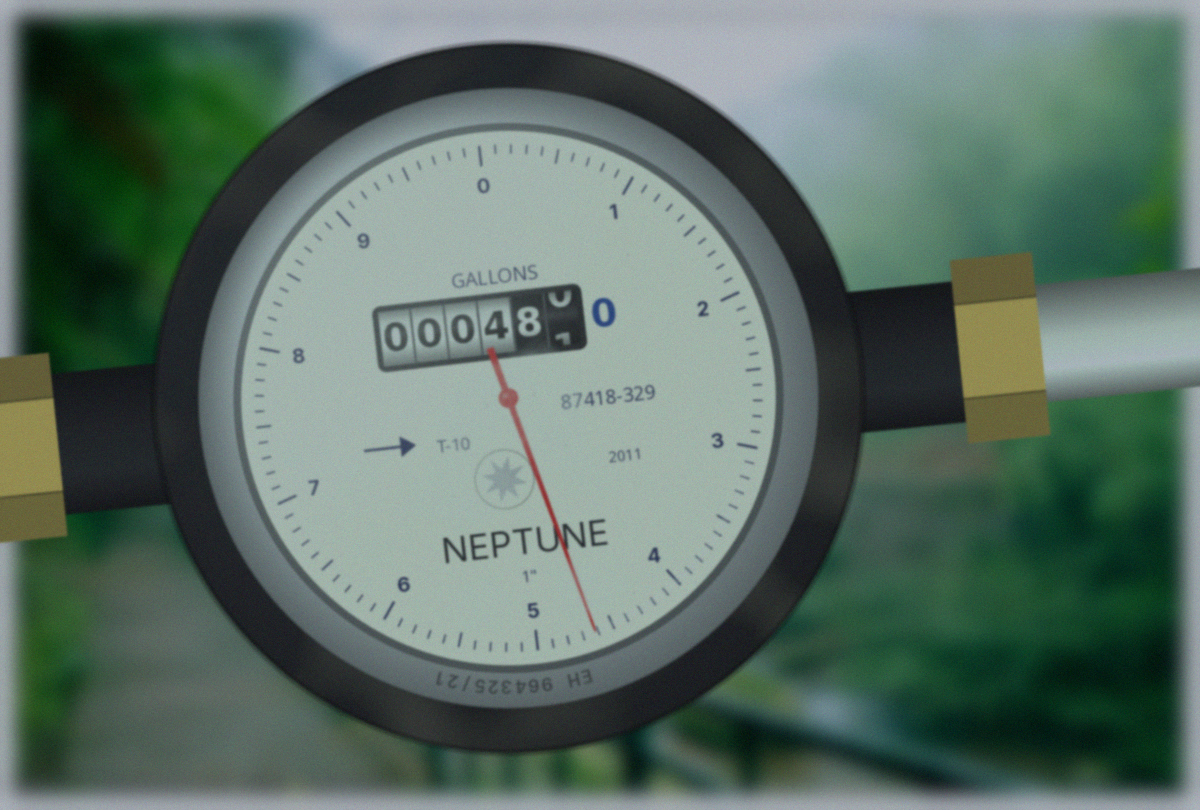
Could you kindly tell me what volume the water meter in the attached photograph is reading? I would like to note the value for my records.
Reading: 4804.6 gal
